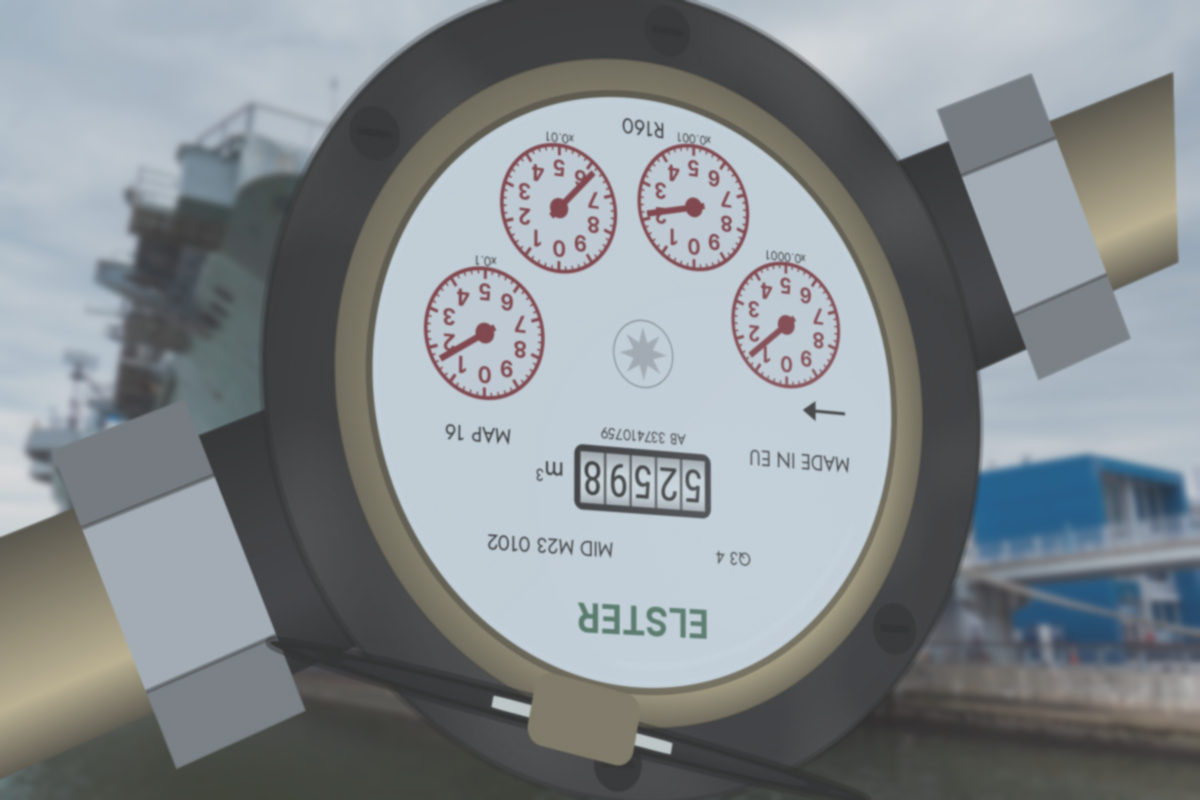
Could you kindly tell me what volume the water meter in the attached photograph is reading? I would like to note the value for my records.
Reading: 52598.1621 m³
